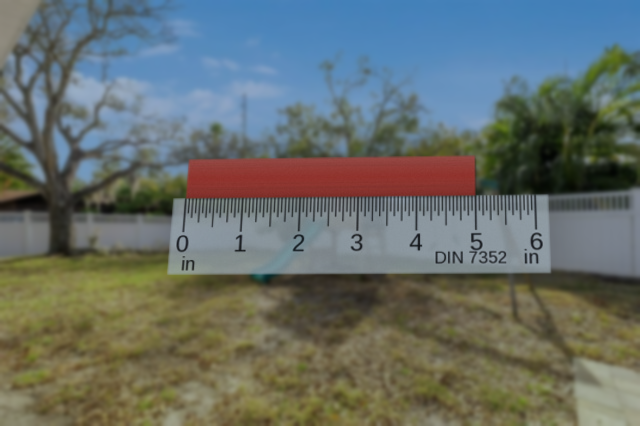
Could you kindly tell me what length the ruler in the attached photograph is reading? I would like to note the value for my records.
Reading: 5 in
